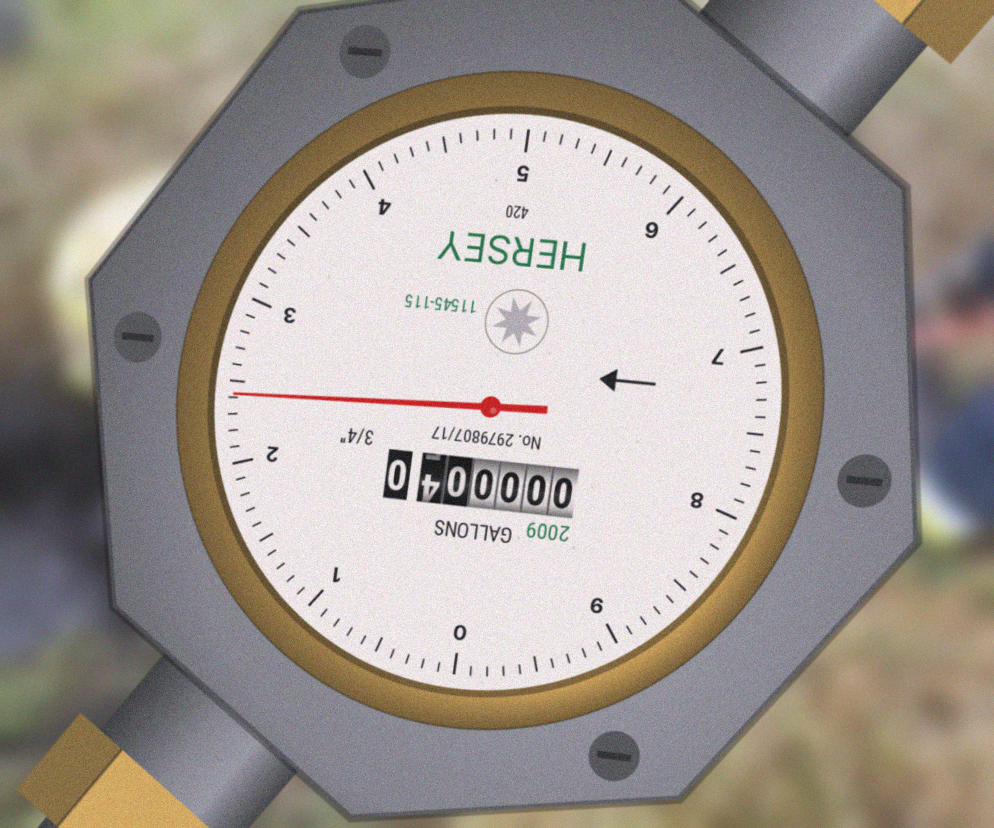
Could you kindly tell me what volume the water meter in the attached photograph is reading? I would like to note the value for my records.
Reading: 42.4 gal
